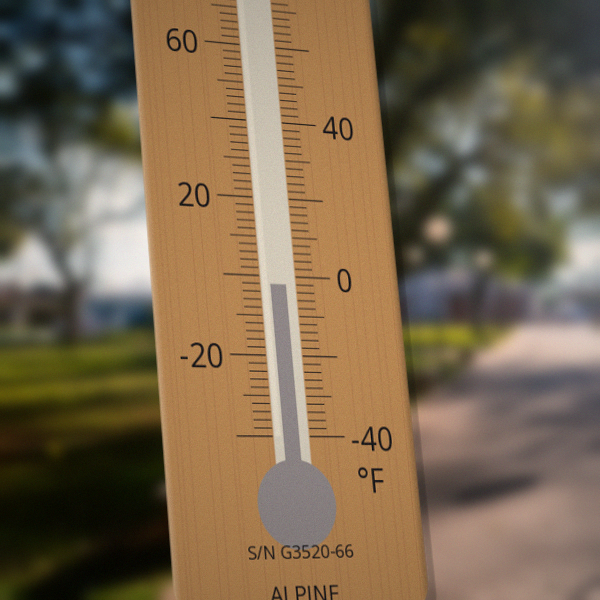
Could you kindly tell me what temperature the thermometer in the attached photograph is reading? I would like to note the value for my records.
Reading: -2 °F
